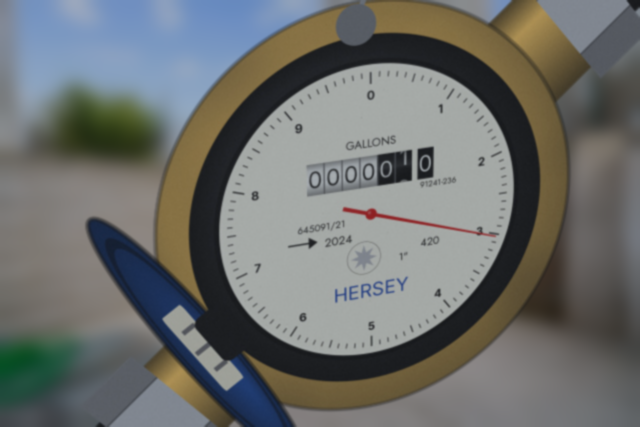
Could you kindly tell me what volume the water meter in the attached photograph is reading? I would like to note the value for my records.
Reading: 13.0 gal
